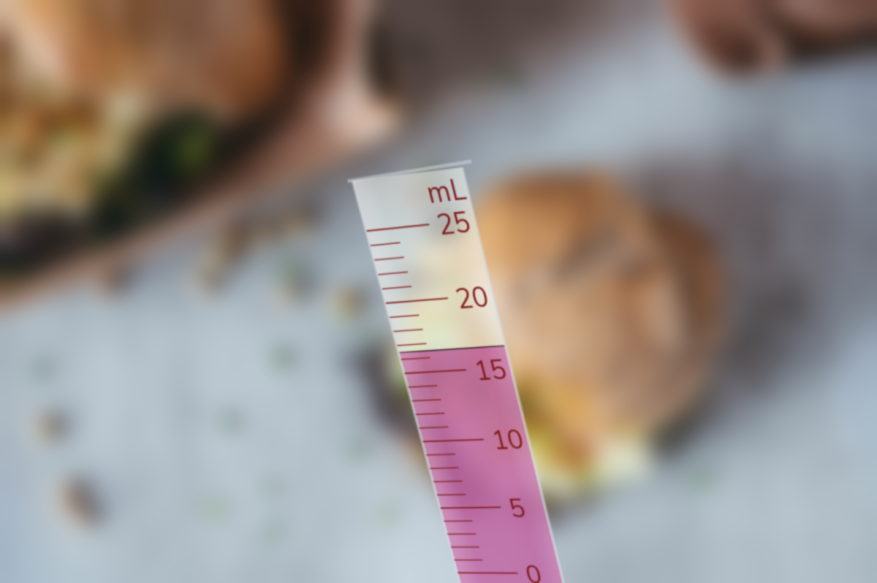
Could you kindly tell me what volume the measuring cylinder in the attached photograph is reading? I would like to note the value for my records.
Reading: 16.5 mL
